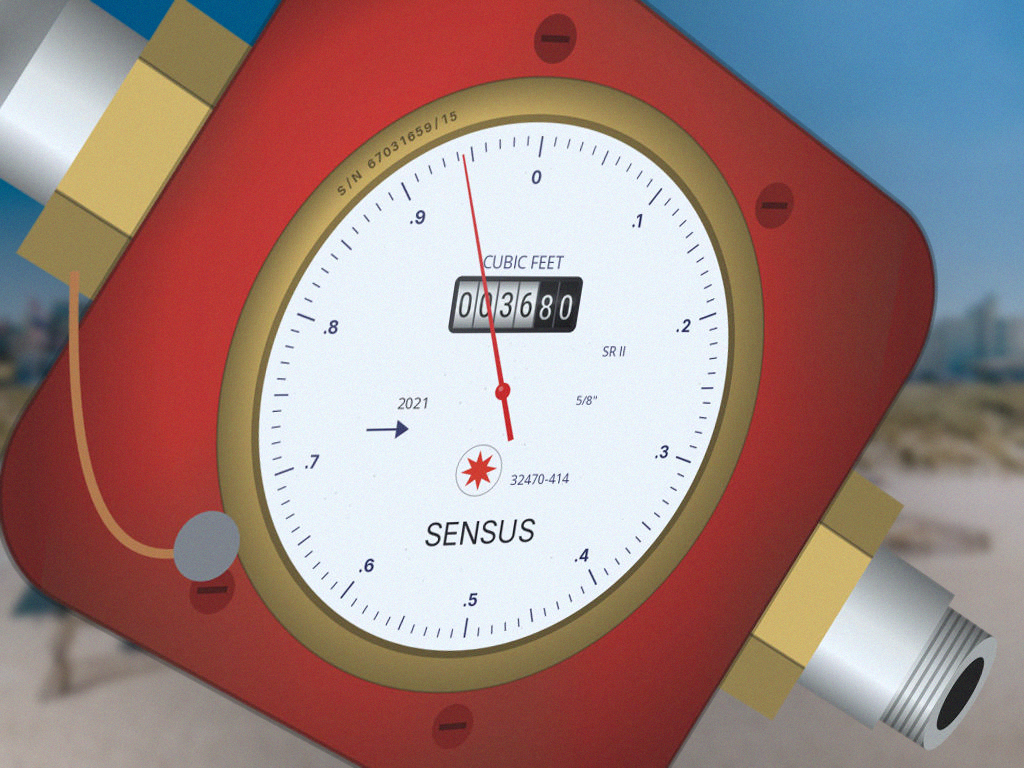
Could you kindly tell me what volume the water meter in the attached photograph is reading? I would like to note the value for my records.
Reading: 3679.94 ft³
